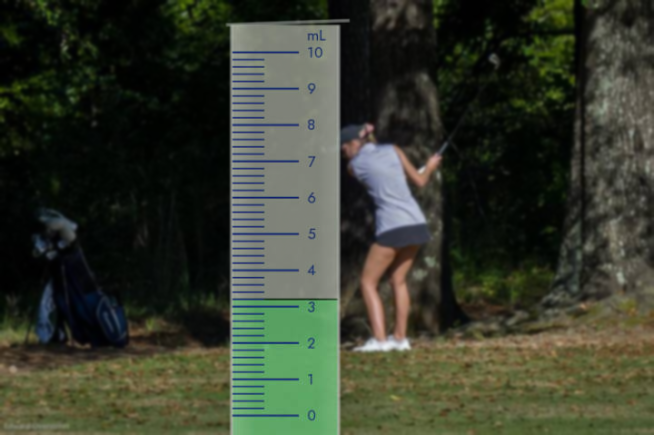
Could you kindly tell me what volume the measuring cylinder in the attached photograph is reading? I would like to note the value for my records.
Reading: 3.2 mL
